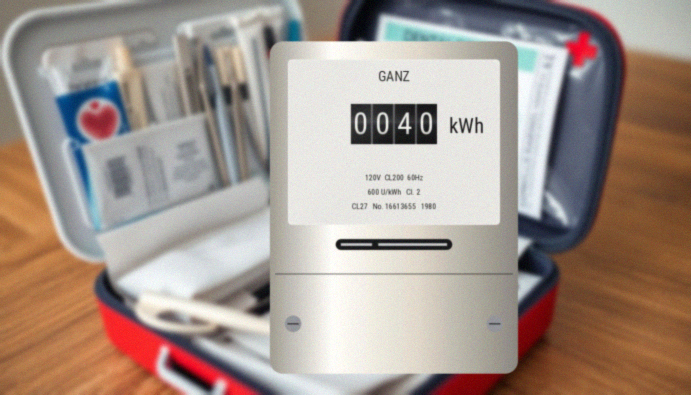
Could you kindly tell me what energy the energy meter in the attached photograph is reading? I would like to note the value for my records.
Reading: 40 kWh
